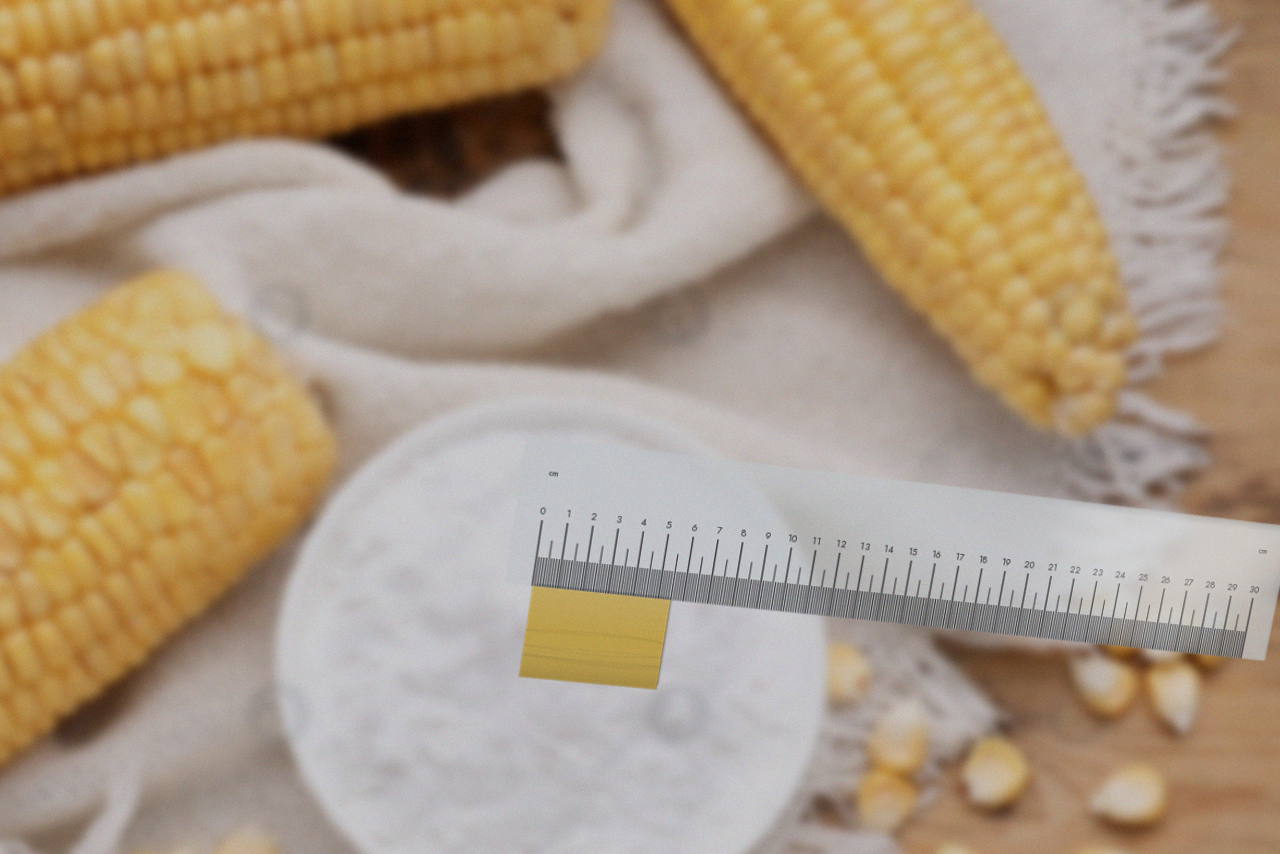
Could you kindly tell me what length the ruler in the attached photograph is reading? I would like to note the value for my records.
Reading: 5.5 cm
